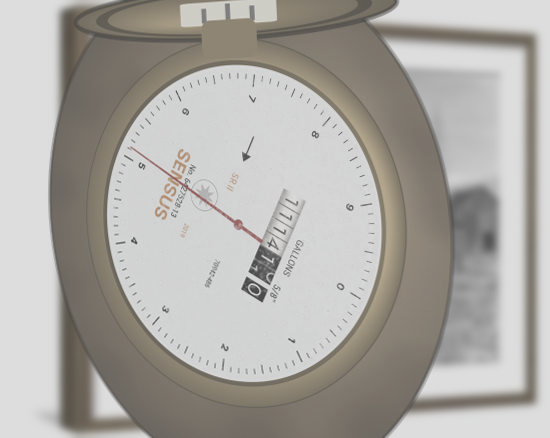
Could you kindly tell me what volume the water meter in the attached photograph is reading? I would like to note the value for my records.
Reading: 1114105.1 gal
